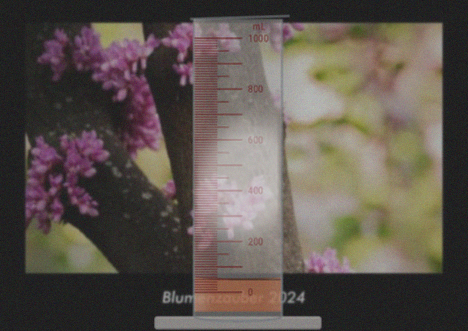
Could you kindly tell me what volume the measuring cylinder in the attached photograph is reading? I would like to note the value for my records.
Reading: 50 mL
